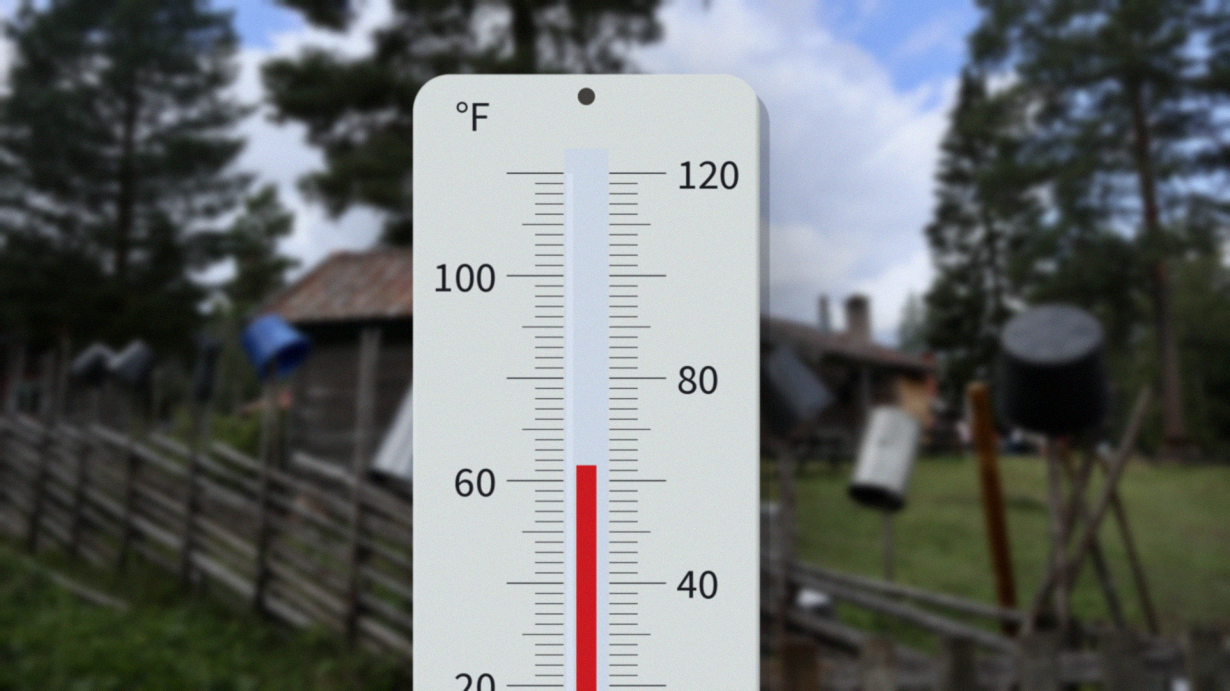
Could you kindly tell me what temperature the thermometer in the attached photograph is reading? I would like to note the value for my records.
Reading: 63 °F
